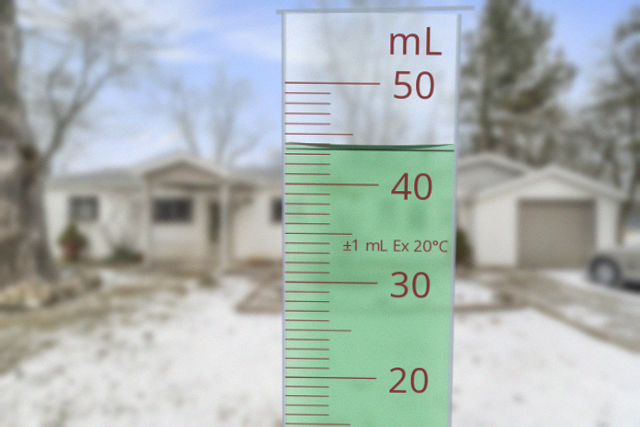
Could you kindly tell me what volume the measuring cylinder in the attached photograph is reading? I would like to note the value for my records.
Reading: 43.5 mL
